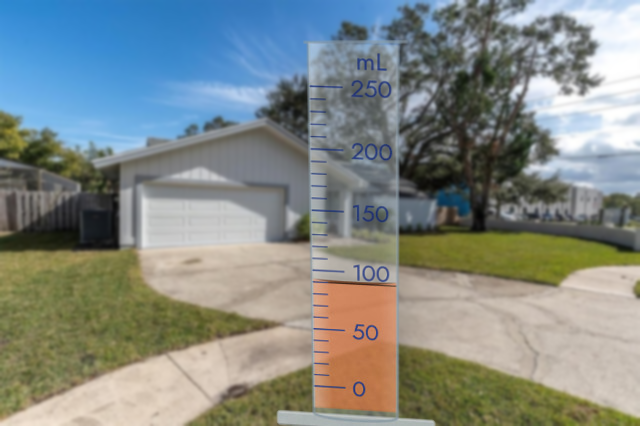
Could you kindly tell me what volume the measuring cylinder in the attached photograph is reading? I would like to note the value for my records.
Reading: 90 mL
